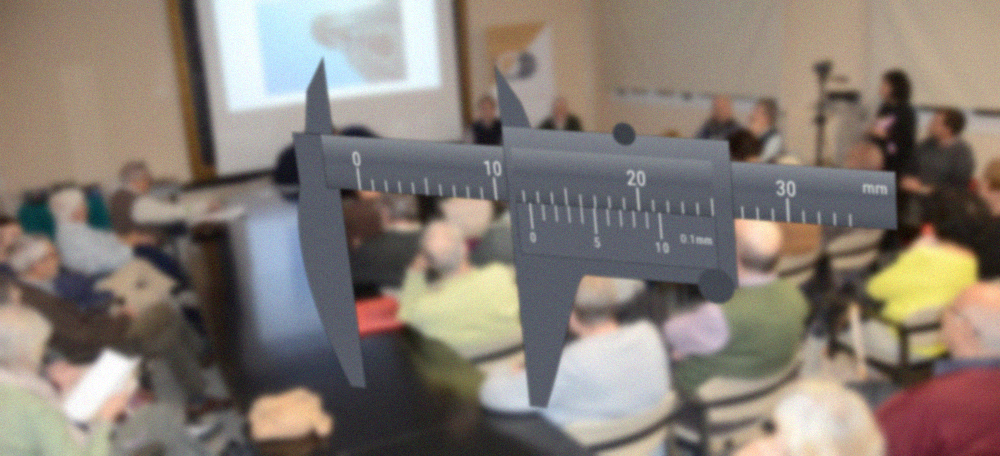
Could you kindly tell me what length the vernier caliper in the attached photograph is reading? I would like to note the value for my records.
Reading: 12.4 mm
